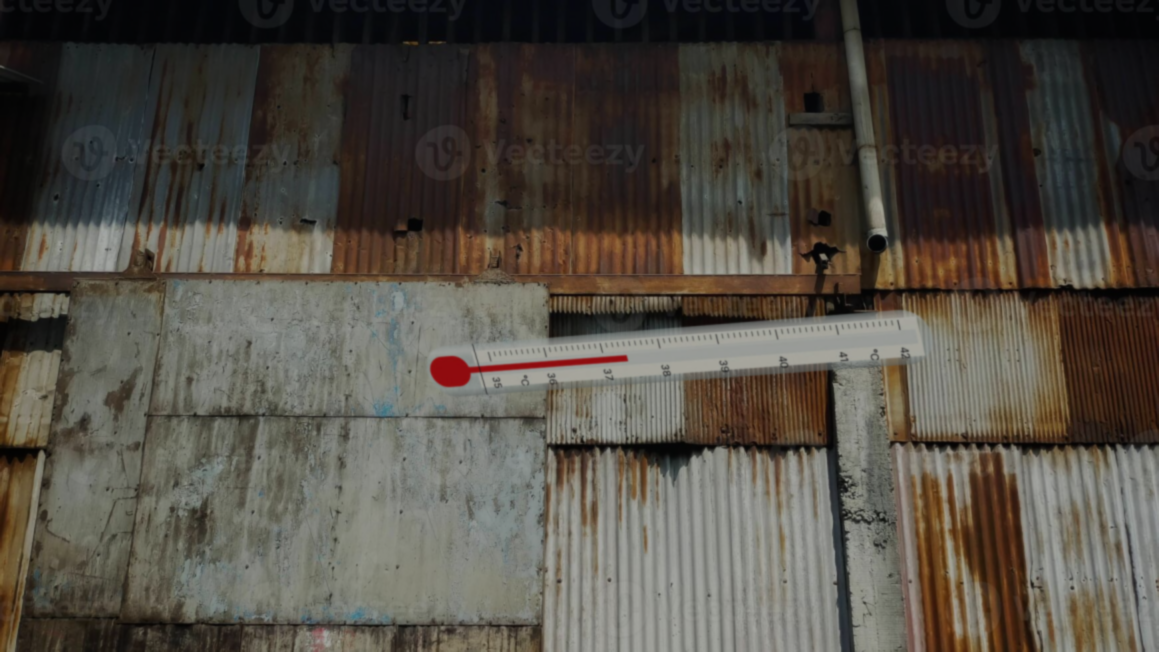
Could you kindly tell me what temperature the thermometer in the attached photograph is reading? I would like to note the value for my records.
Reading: 37.4 °C
